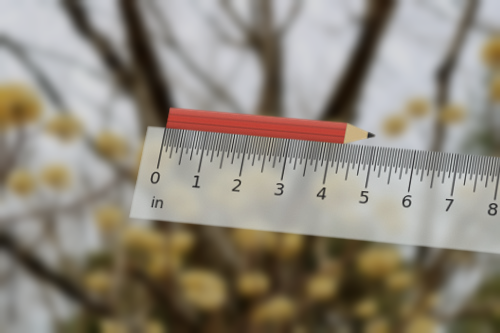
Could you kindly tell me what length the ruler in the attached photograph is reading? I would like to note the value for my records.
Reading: 5 in
